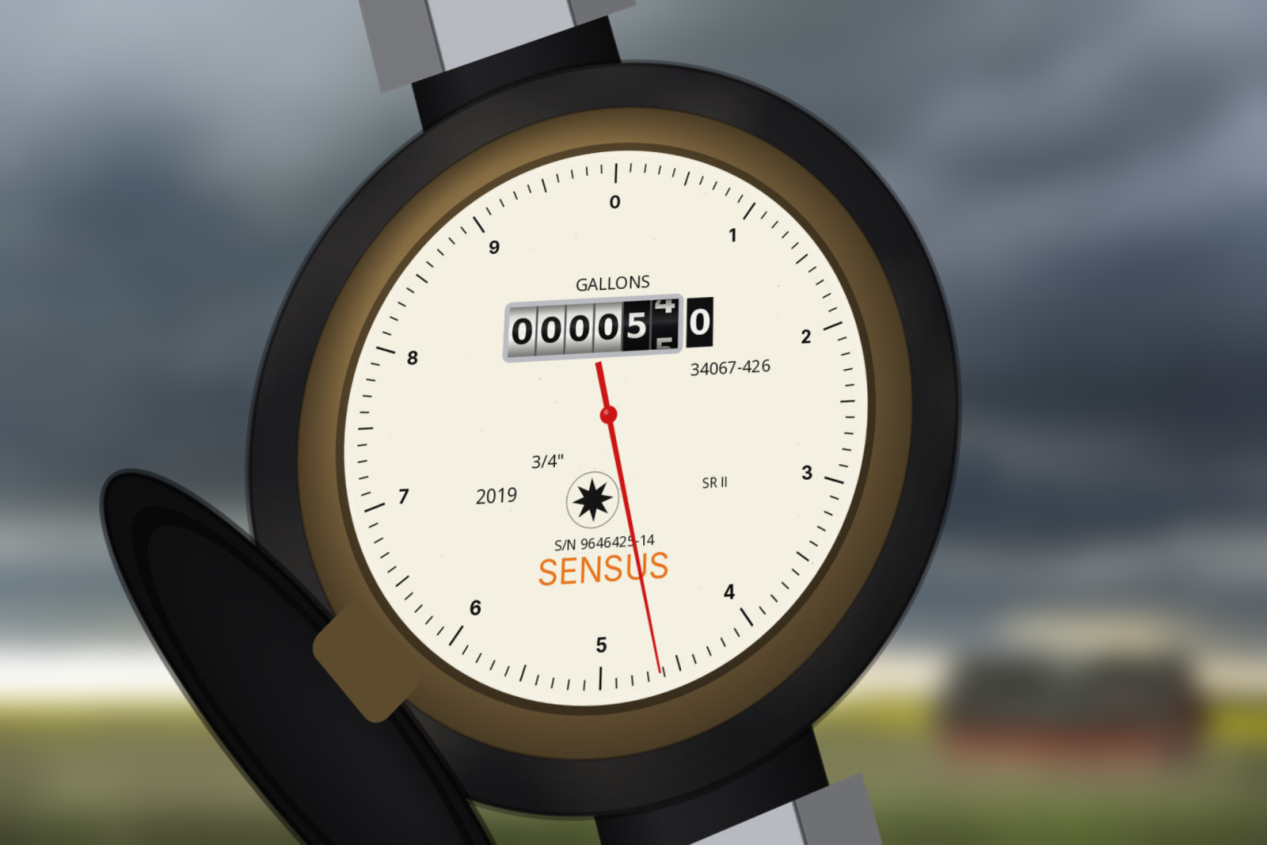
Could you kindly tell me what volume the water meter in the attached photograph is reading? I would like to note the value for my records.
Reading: 544.6 gal
